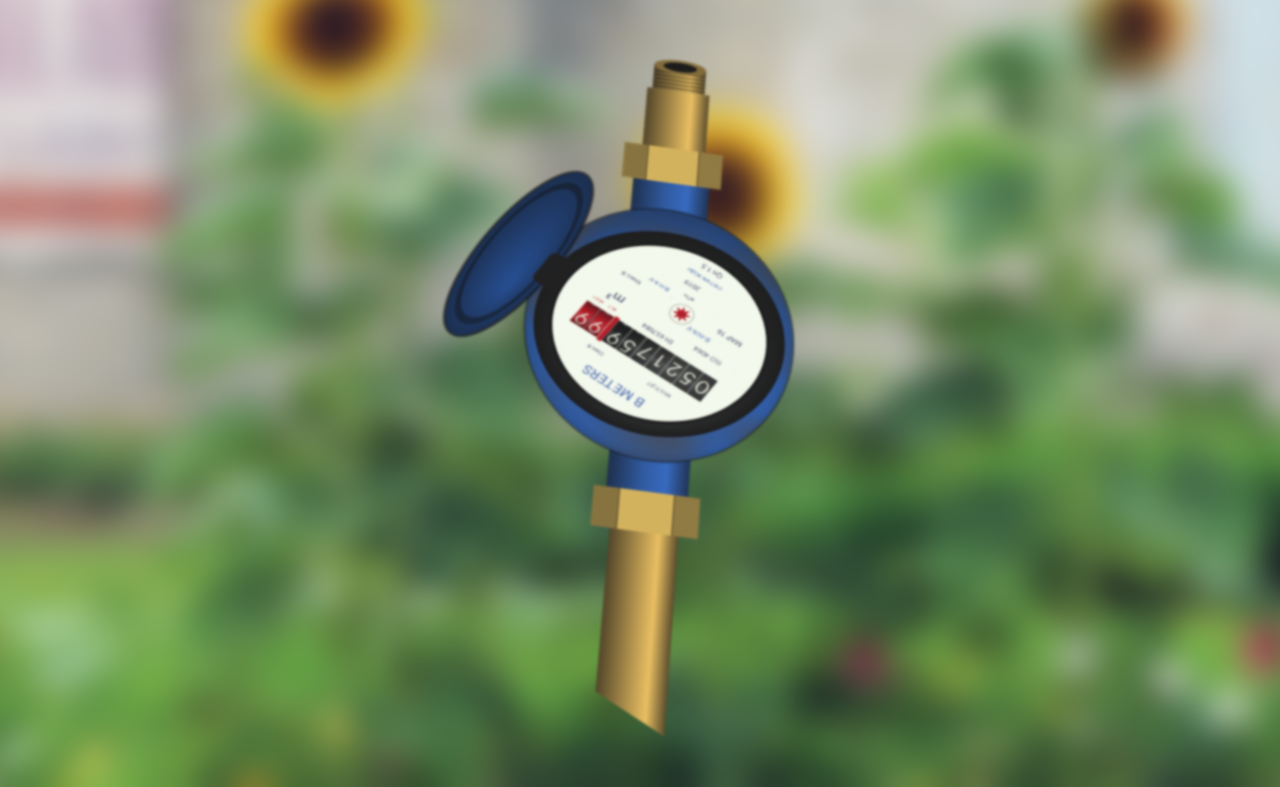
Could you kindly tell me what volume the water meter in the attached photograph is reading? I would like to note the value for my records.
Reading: 521759.99 m³
